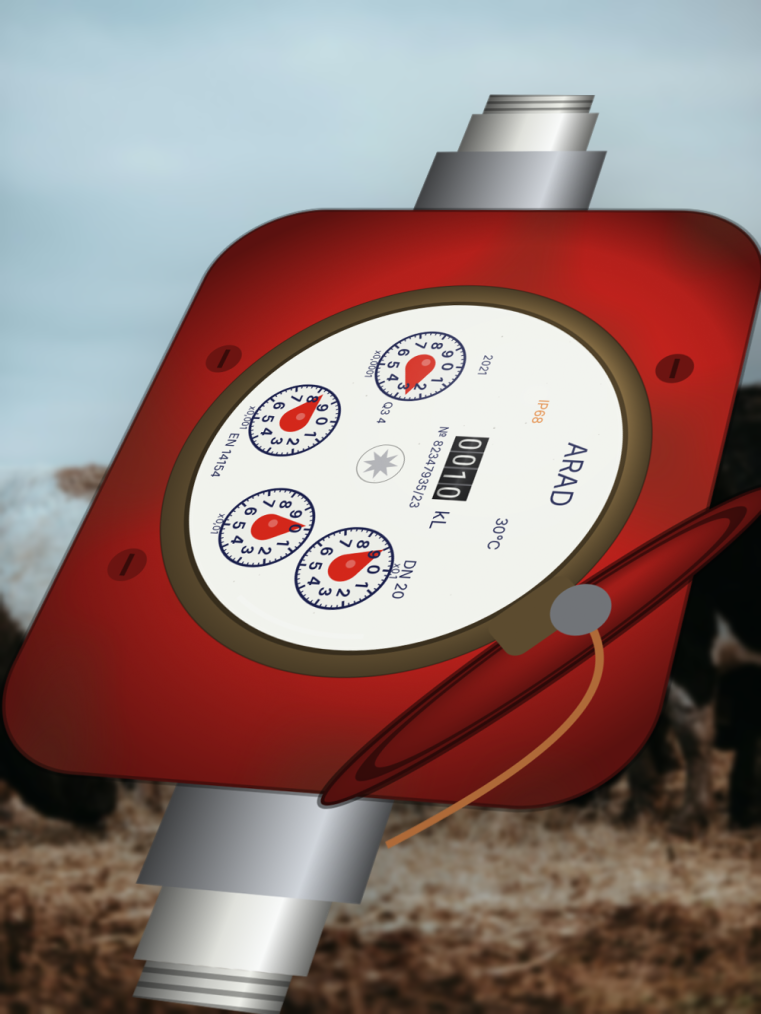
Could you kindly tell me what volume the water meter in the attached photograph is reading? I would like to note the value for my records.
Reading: 9.8982 kL
